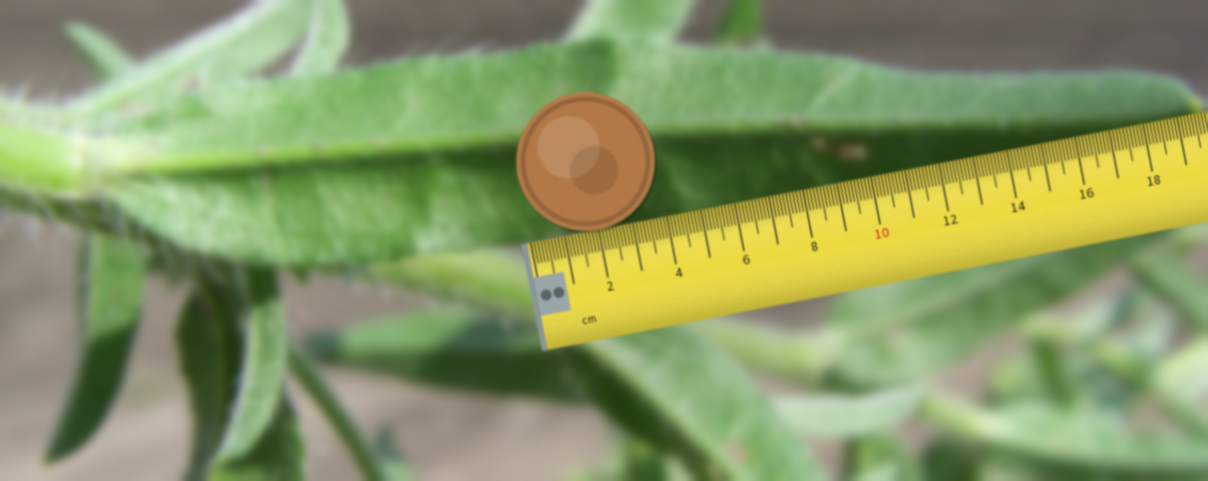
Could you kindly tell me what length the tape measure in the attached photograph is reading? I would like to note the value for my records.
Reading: 4 cm
